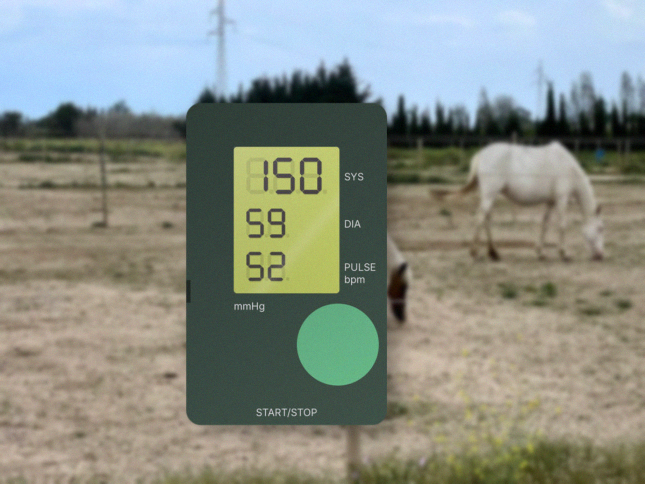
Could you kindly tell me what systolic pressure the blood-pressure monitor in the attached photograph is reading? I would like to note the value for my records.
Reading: 150 mmHg
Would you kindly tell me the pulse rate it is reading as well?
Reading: 52 bpm
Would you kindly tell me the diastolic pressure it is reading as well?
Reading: 59 mmHg
